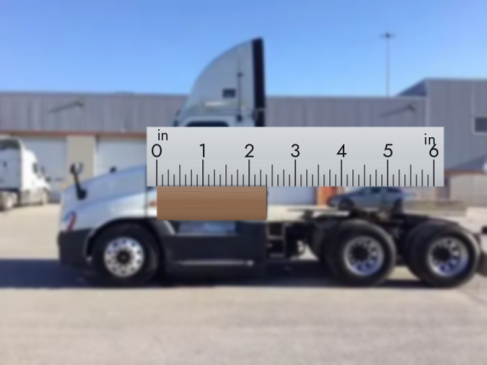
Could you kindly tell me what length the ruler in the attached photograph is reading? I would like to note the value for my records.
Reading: 2.375 in
